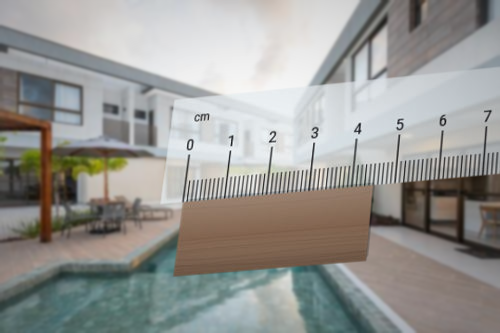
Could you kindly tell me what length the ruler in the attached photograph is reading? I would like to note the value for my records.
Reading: 4.5 cm
